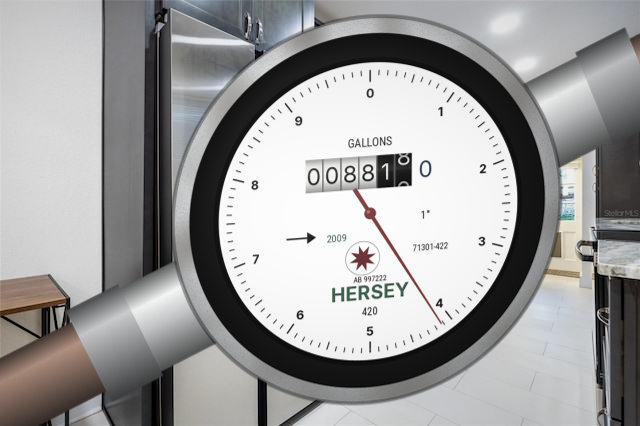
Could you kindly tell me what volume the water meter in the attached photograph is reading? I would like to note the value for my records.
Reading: 88184.1 gal
